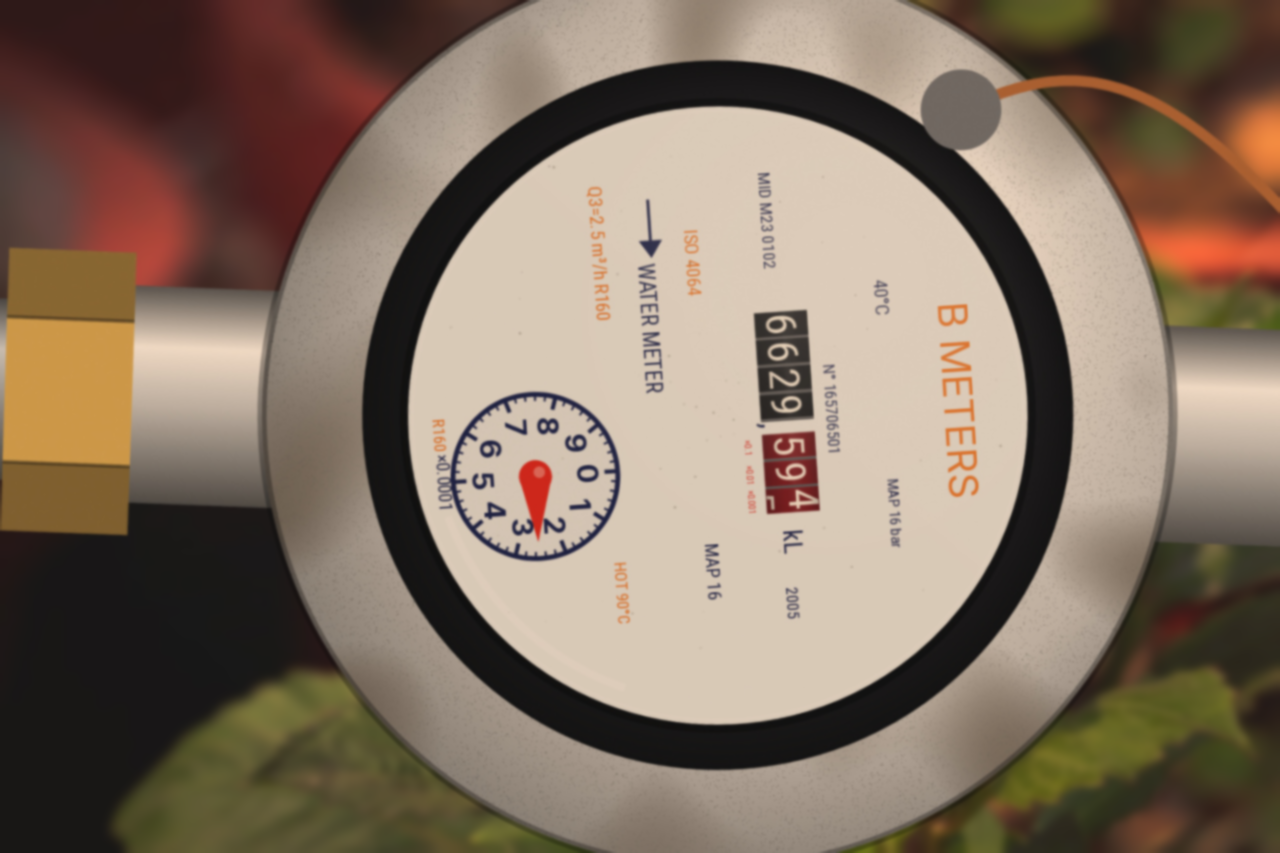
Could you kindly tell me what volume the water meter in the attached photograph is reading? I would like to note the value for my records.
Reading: 6629.5942 kL
